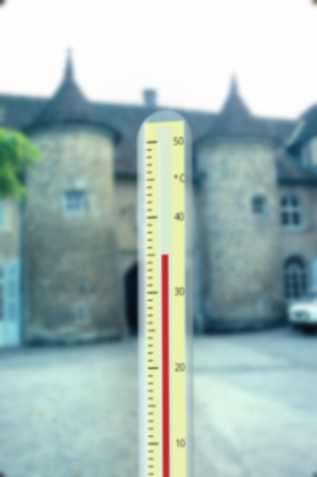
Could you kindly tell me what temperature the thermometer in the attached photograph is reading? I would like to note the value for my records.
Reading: 35 °C
